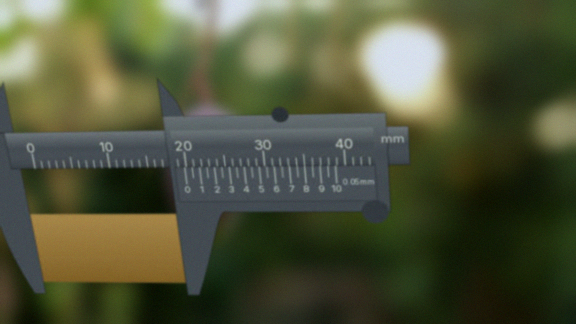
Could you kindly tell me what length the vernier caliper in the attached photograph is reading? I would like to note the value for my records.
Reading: 19.8 mm
